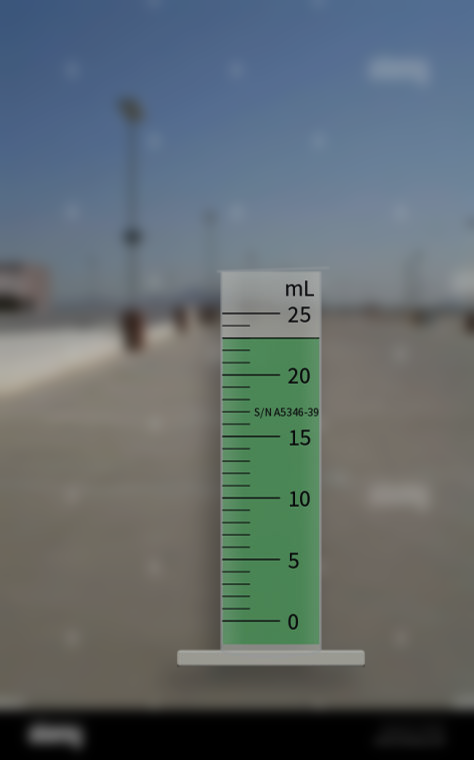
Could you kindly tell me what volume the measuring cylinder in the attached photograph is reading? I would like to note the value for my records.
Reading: 23 mL
